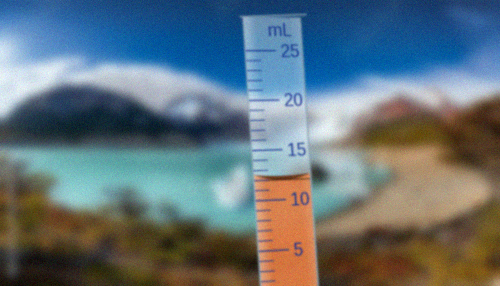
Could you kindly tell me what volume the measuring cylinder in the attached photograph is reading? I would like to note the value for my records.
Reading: 12 mL
